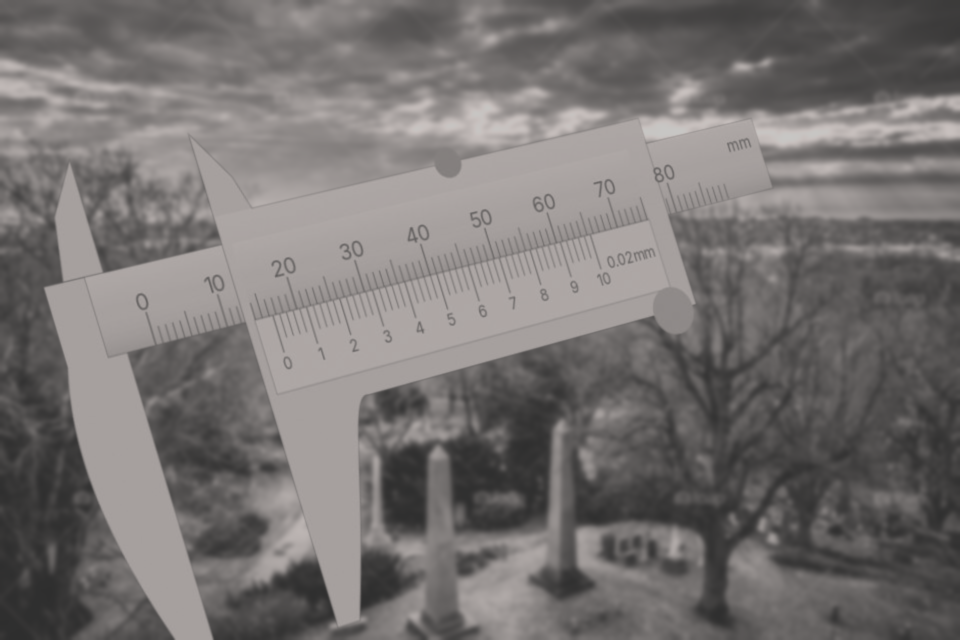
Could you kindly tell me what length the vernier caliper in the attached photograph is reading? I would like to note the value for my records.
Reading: 16.5 mm
